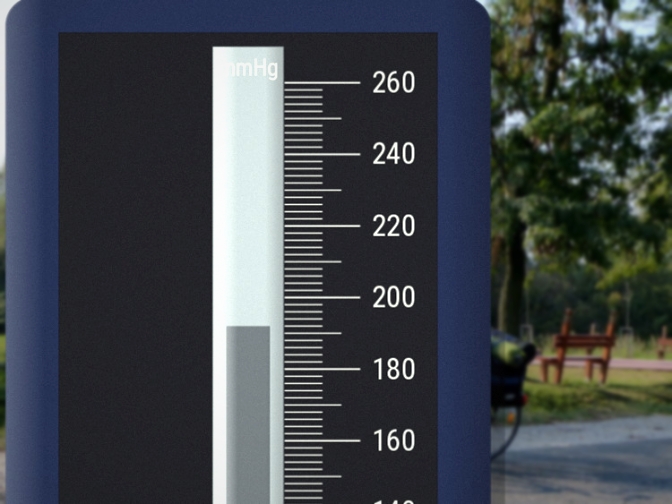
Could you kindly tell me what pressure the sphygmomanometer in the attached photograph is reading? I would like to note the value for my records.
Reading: 192 mmHg
